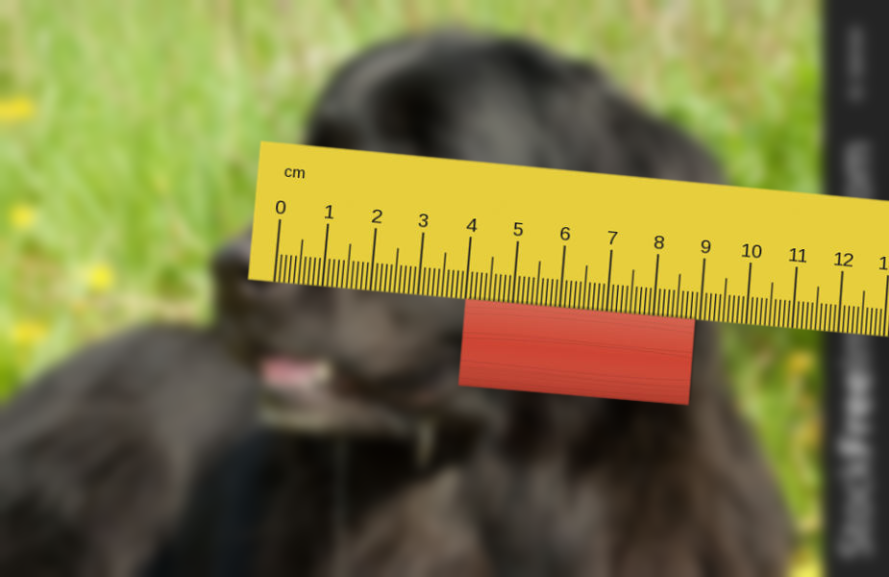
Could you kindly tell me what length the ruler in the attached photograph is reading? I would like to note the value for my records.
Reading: 4.9 cm
